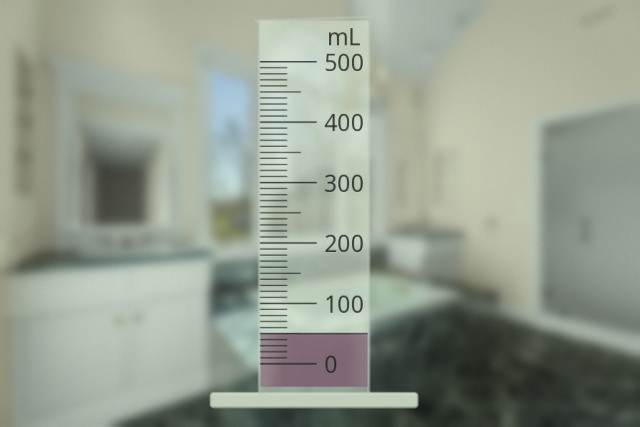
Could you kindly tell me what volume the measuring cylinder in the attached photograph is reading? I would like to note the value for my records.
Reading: 50 mL
